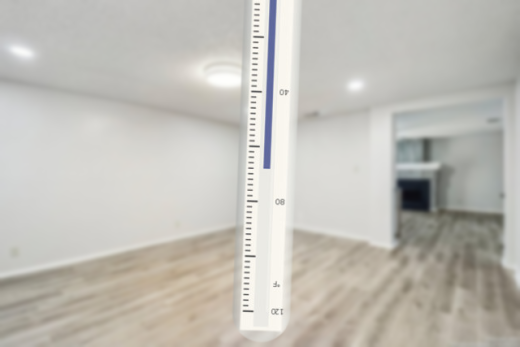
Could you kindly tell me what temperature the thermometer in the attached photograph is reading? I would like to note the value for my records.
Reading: 68 °F
